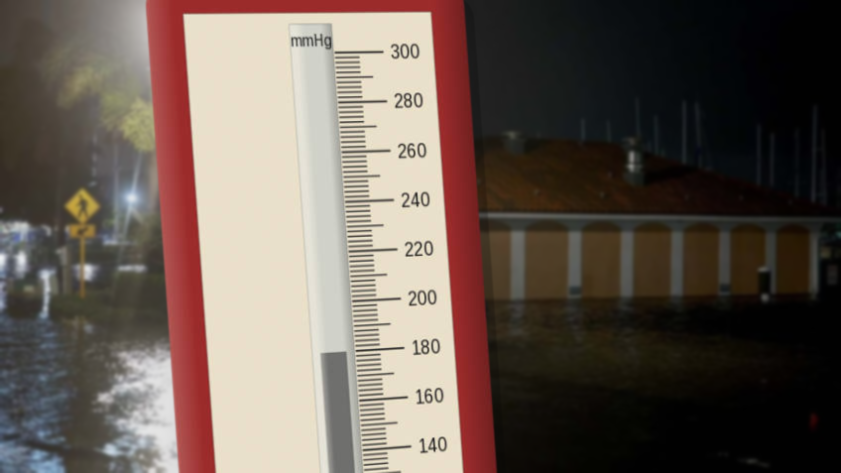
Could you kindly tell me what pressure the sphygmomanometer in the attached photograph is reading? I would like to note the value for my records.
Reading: 180 mmHg
